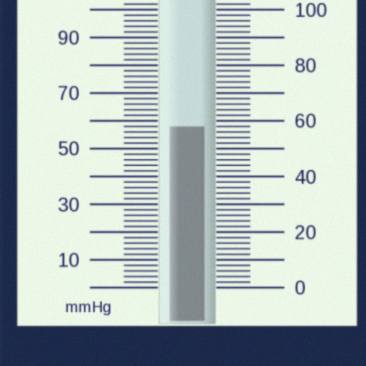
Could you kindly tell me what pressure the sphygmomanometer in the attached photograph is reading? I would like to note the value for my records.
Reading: 58 mmHg
